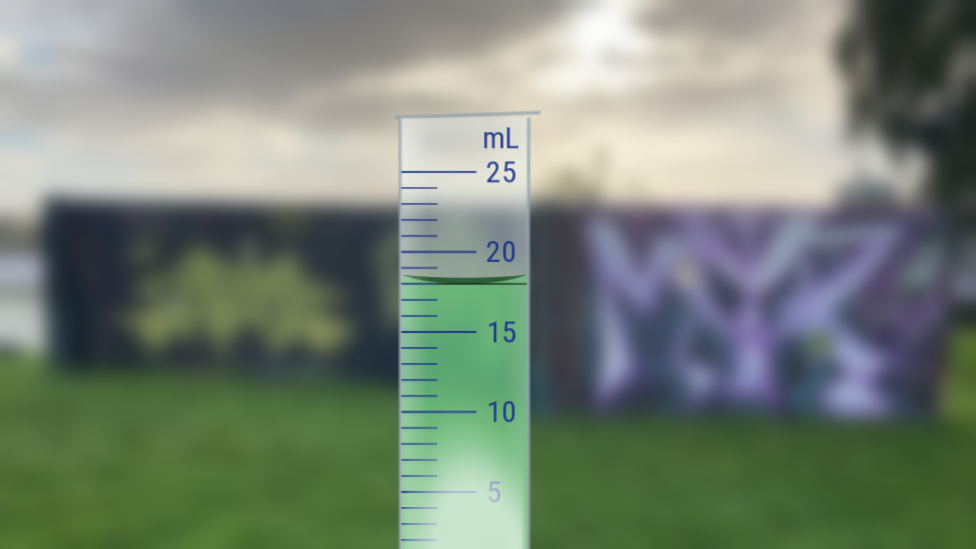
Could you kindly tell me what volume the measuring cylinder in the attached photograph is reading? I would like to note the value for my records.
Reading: 18 mL
